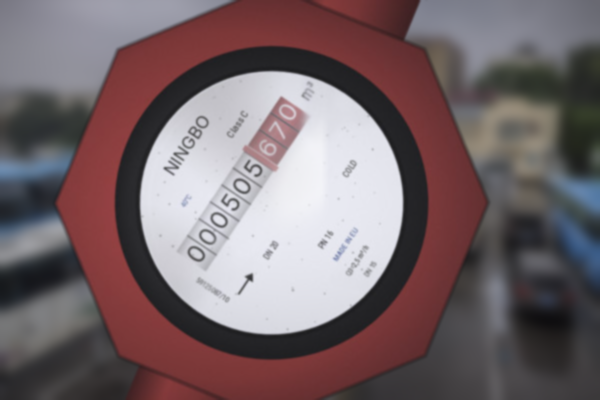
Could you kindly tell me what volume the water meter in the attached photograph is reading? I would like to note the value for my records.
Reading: 505.670 m³
